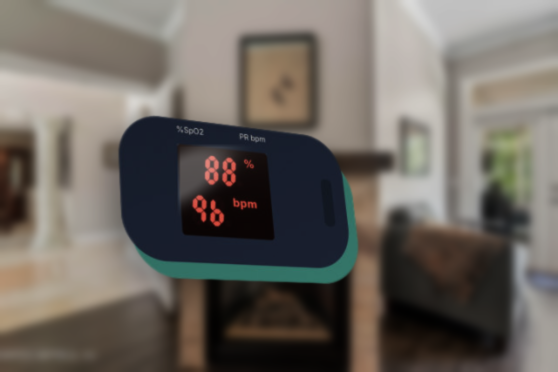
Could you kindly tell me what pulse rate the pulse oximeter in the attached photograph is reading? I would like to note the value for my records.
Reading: 96 bpm
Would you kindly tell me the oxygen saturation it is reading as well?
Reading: 88 %
